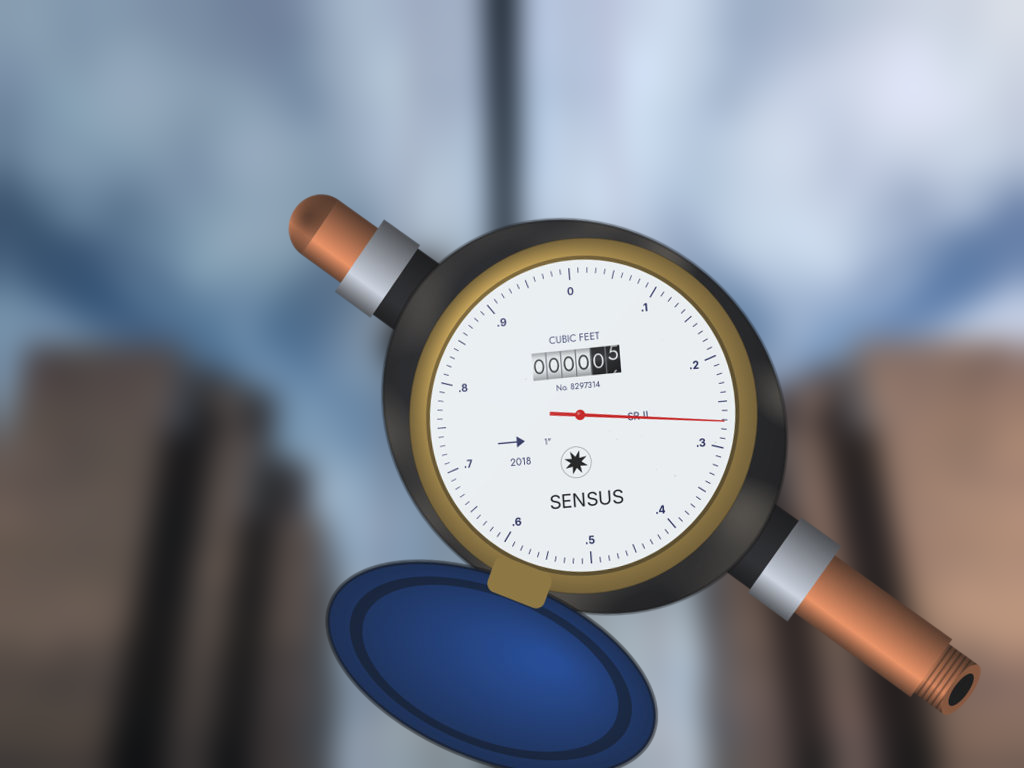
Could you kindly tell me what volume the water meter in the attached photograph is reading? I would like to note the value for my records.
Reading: 5.27 ft³
